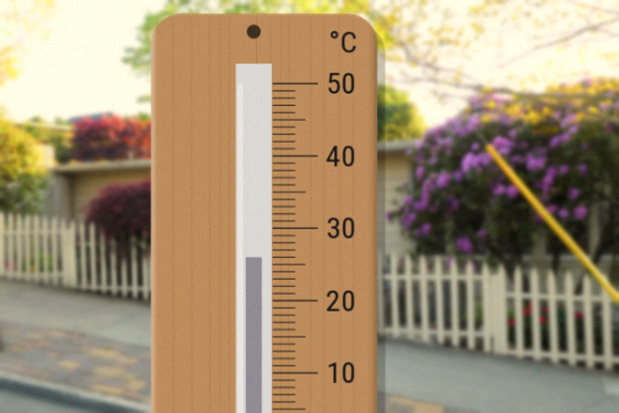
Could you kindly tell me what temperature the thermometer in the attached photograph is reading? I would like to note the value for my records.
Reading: 26 °C
